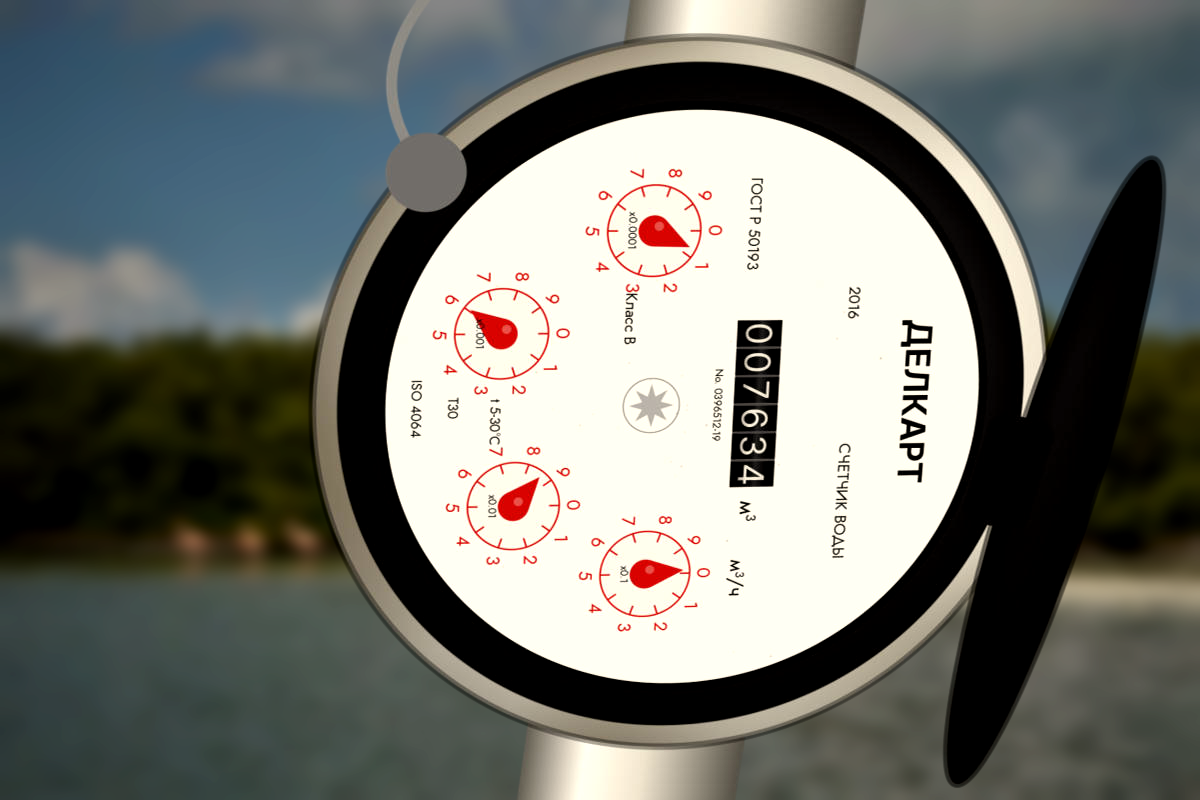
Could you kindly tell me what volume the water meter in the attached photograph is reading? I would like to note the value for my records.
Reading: 7633.9860 m³
